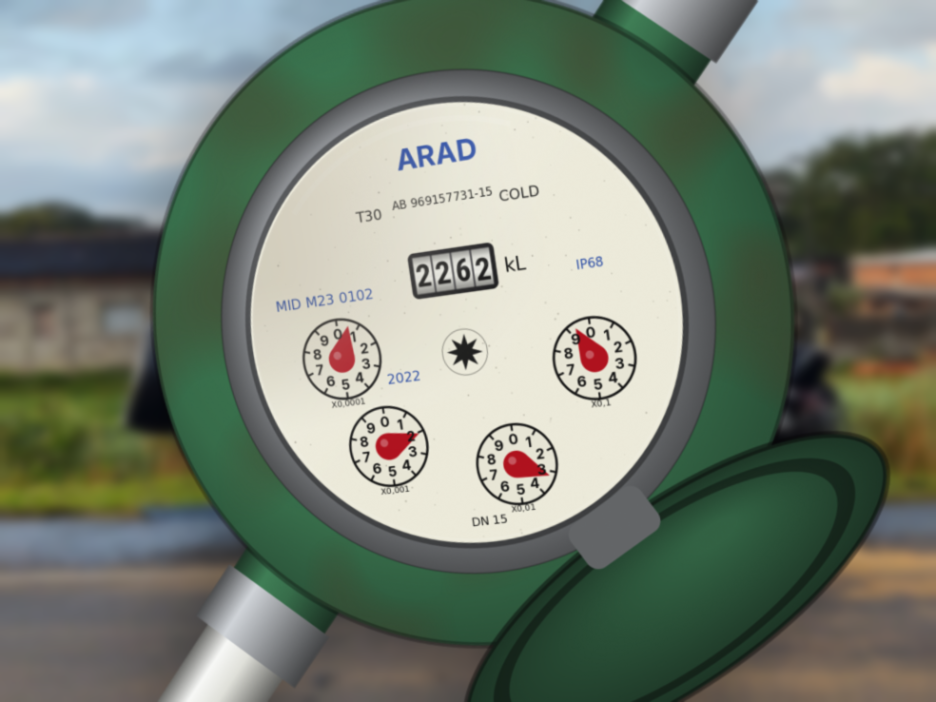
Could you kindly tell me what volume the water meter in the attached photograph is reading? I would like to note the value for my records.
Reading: 2261.9320 kL
